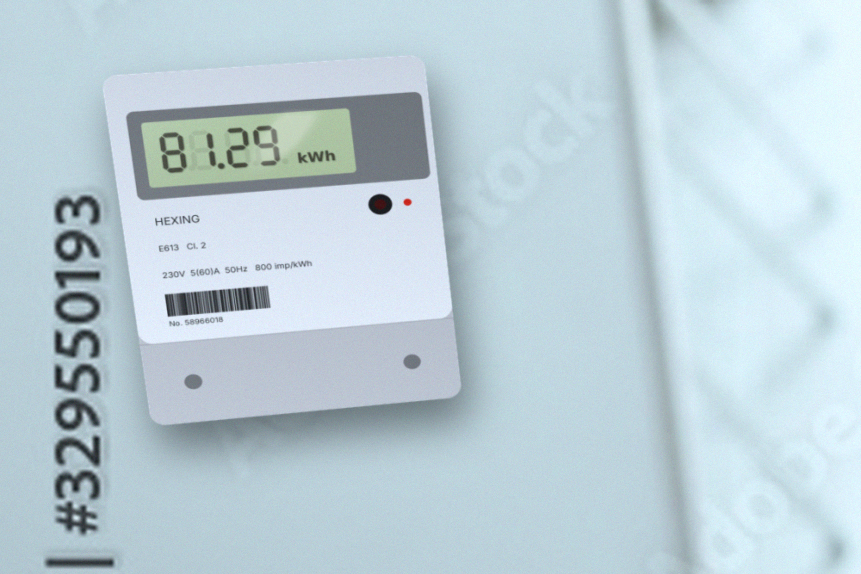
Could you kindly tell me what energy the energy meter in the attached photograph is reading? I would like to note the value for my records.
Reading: 81.29 kWh
